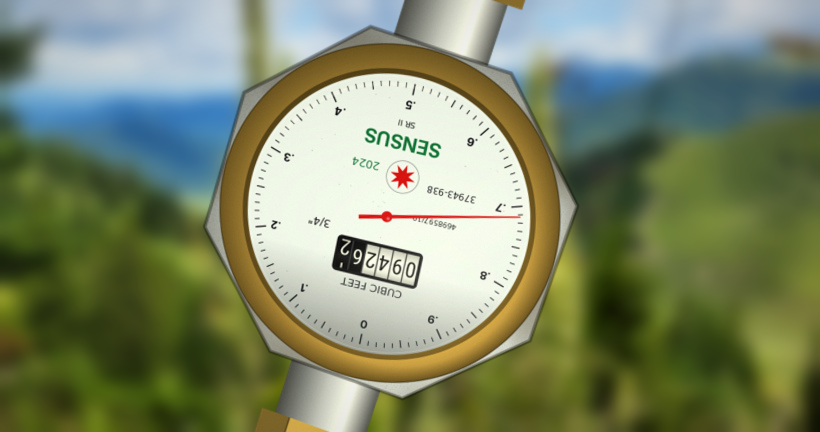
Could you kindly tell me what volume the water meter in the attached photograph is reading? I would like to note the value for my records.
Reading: 94261.71 ft³
